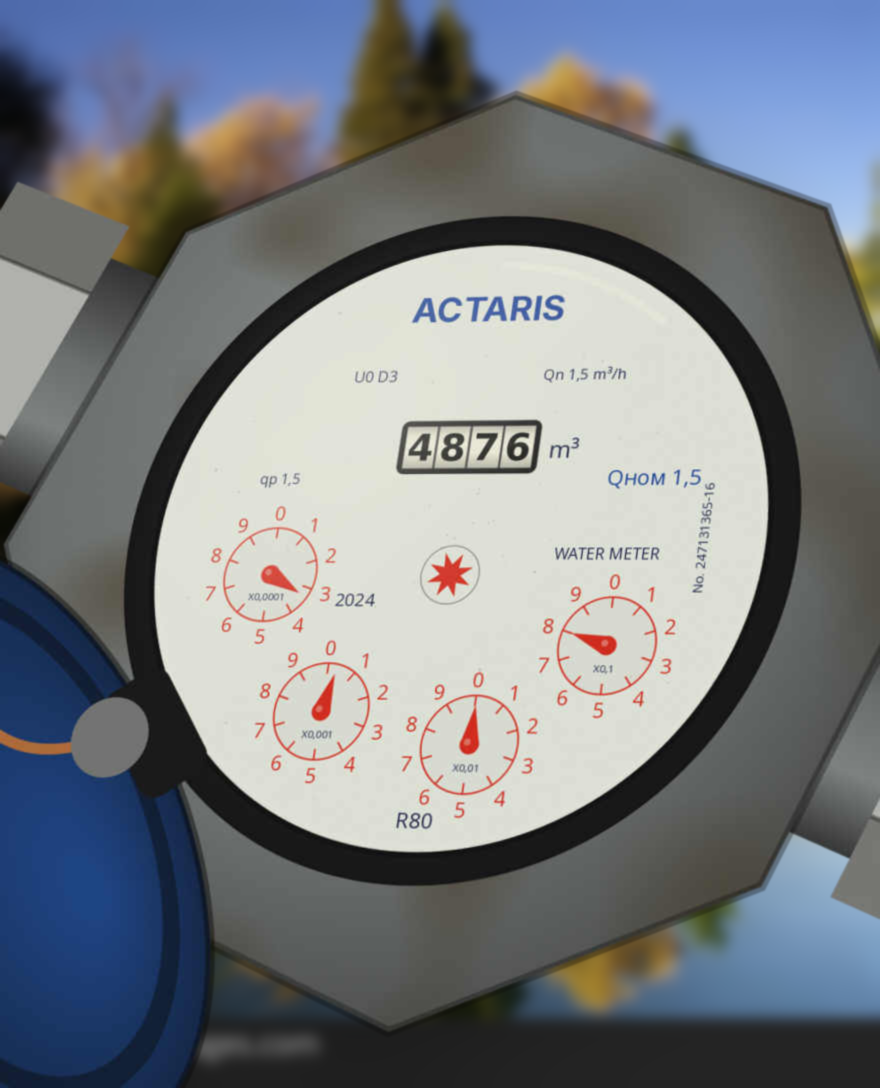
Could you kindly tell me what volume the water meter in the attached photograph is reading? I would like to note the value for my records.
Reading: 4876.8003 m³
